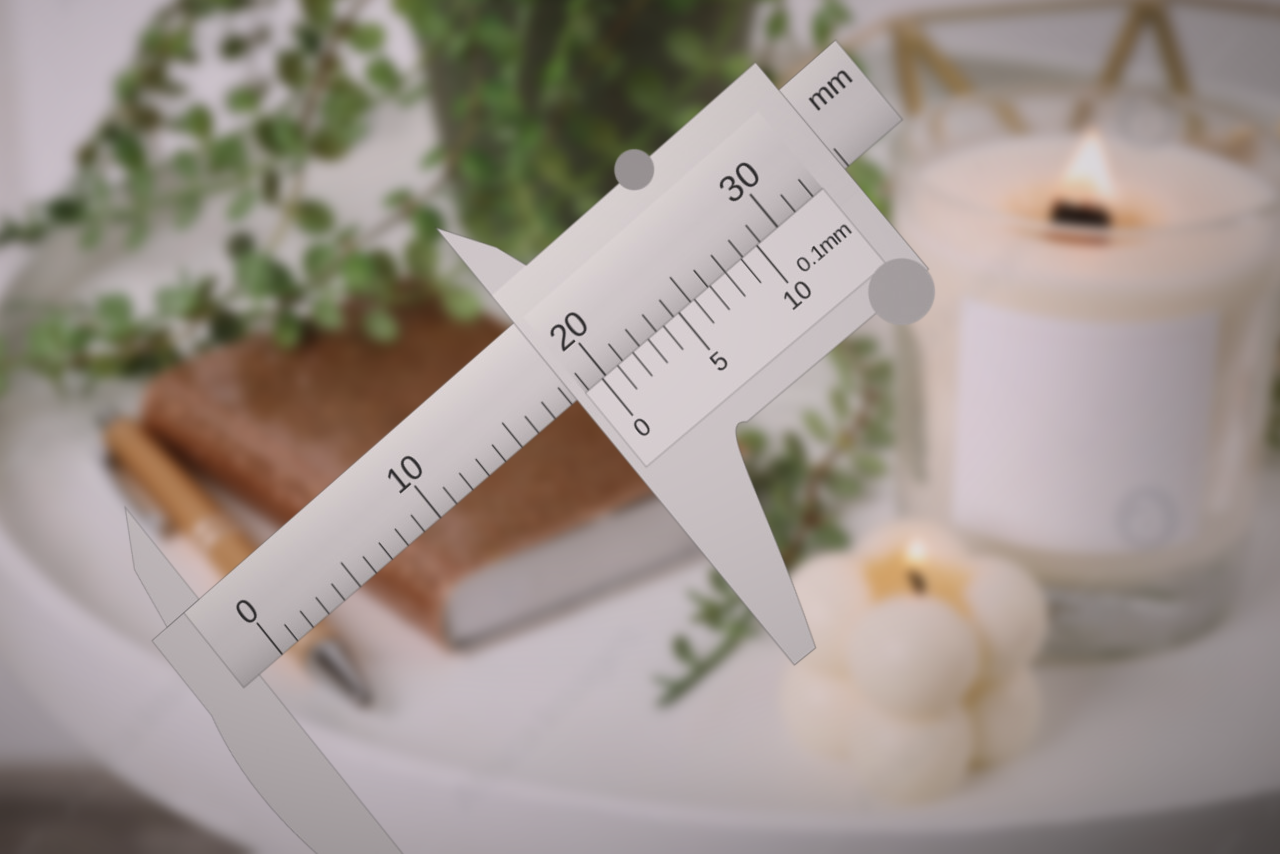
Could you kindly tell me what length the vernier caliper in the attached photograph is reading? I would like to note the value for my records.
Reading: 19.8 mm
